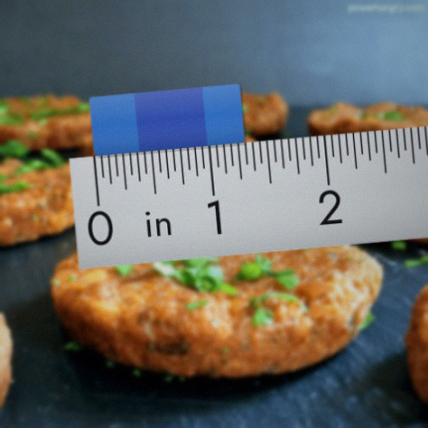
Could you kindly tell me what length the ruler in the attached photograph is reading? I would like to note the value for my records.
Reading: 1.3125 in
